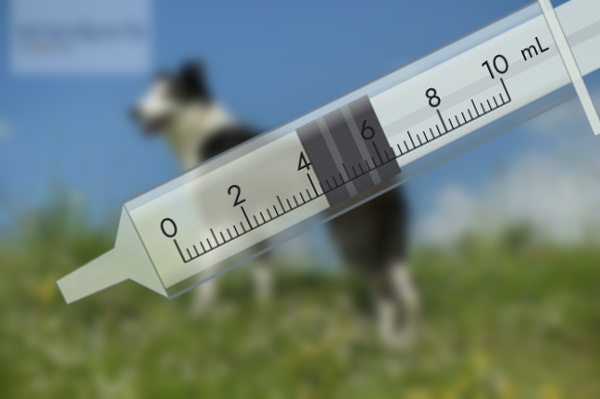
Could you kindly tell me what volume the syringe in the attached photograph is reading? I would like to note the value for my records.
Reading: 4.2 mL
